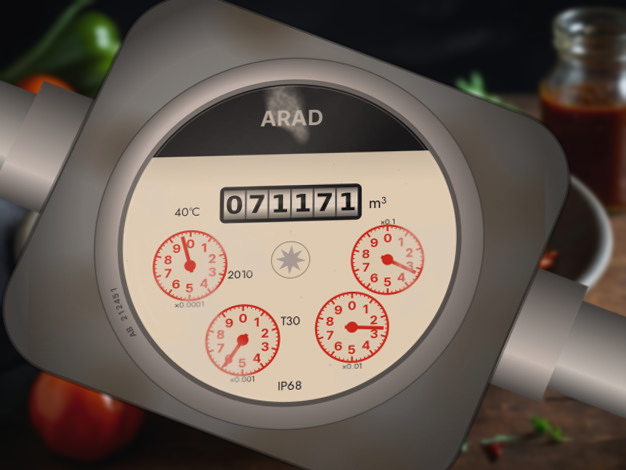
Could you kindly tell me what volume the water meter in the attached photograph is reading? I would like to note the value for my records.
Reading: 71171.3259 m³
